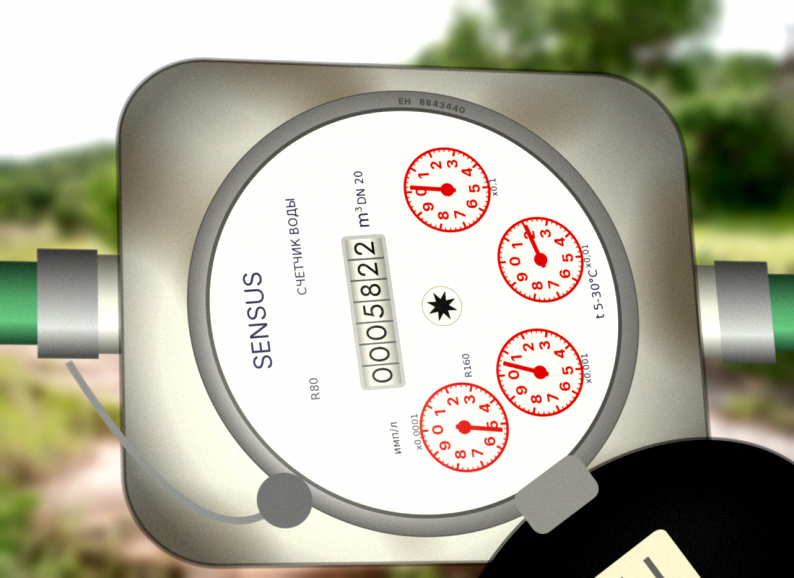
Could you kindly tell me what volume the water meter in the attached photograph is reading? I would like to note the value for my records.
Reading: 5822.0205 m³
